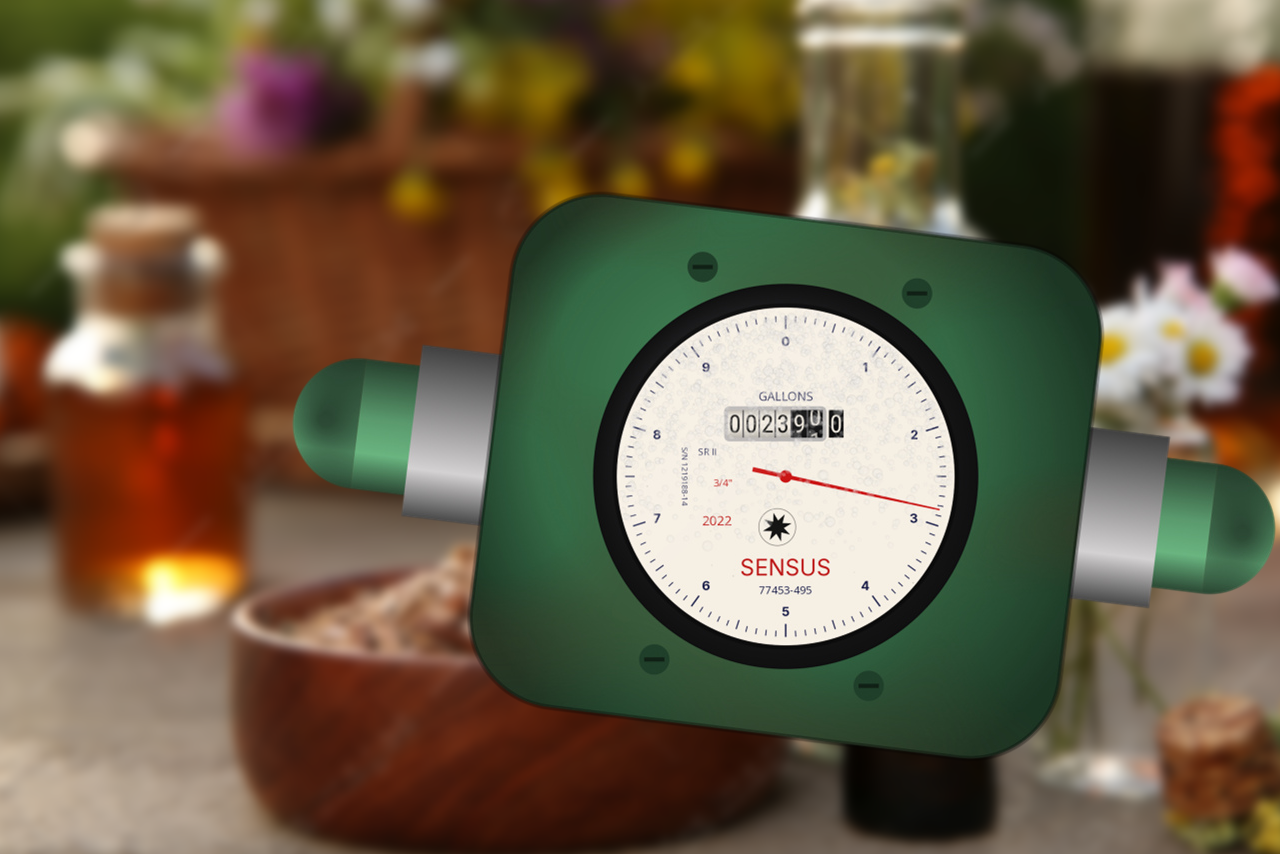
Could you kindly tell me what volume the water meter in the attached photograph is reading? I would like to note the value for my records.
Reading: 23902.8 gal
